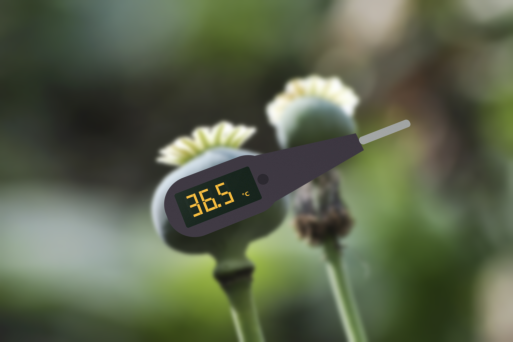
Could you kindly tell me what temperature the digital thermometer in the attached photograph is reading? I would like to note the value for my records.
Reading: 36.5 °C
